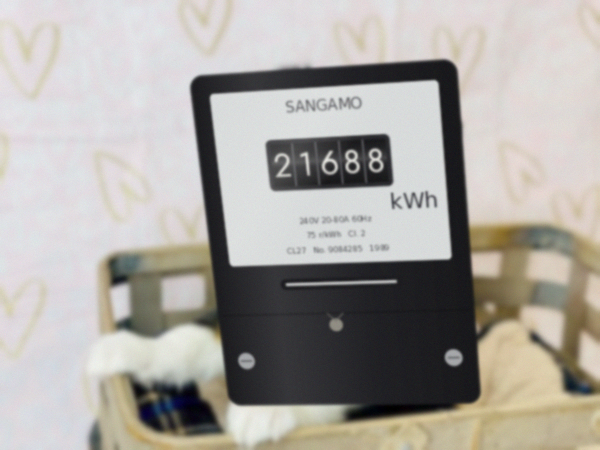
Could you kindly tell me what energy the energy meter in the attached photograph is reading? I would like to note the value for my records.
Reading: 21688 kWh
